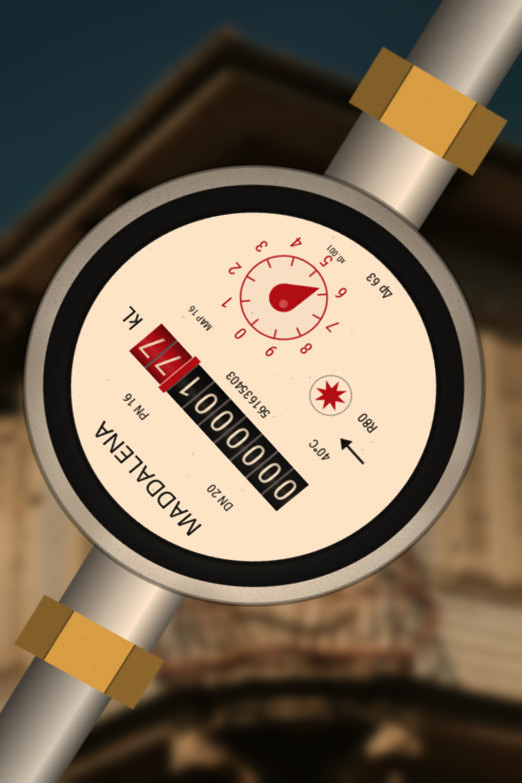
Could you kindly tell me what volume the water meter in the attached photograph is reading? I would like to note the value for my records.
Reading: 1.775 kL
